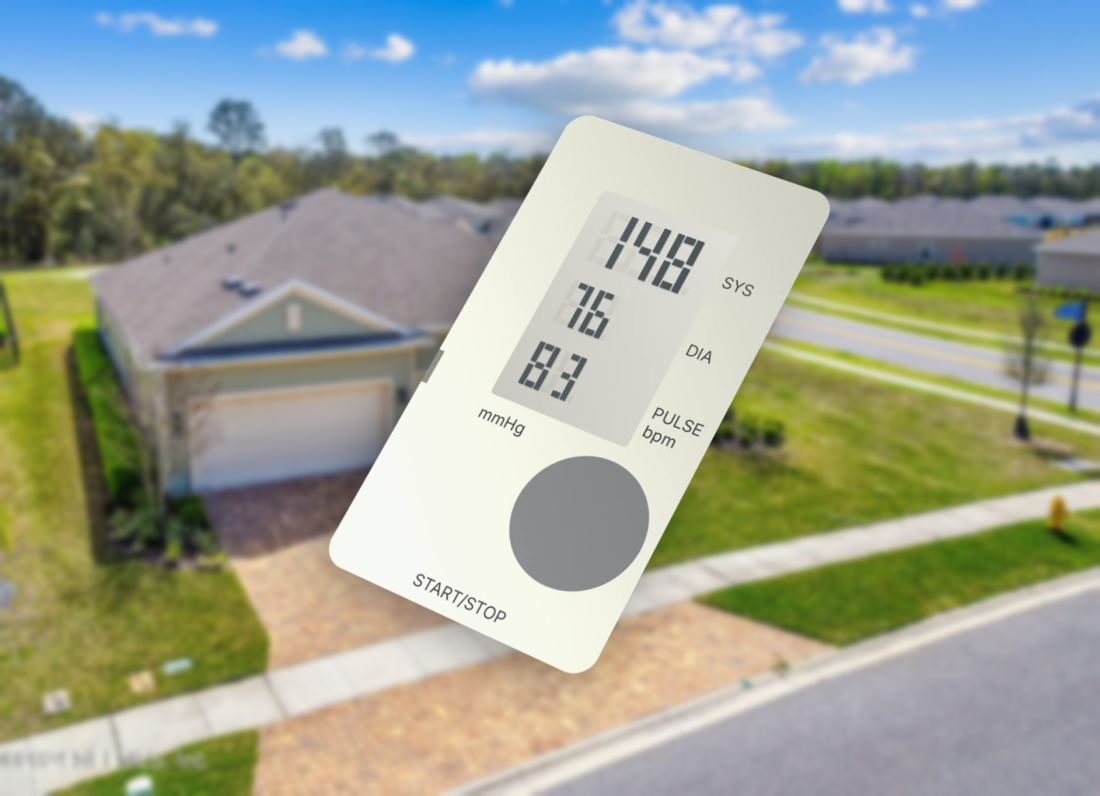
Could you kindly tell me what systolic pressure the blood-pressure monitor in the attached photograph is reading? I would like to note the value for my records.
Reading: 148 mmHg
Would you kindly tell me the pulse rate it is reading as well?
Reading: 83 bpm
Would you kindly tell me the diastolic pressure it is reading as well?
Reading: 76 mmHg
